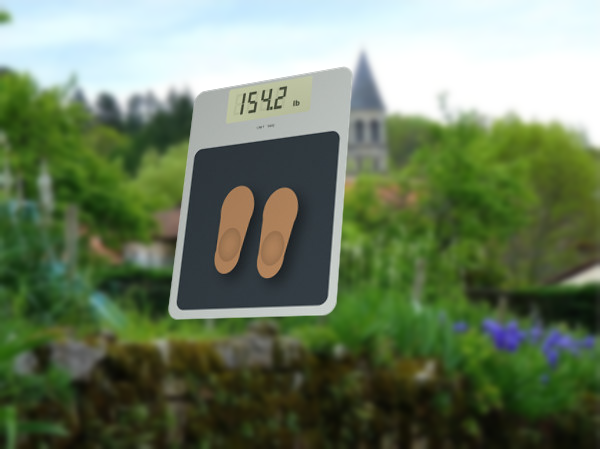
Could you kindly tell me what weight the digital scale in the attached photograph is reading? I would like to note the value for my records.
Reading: 154.2 lb
